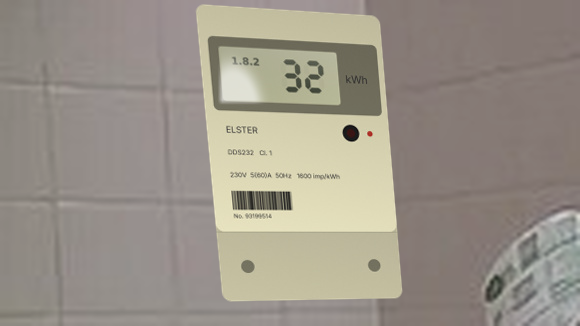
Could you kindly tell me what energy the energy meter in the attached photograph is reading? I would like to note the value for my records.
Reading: 32 kWh
